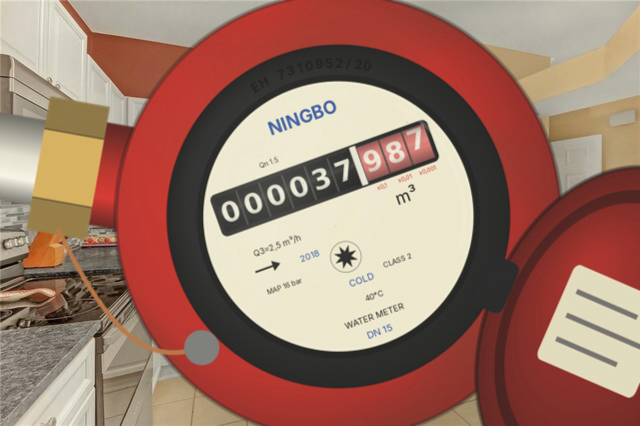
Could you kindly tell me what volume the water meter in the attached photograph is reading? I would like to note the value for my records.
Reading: 37.987 m³
